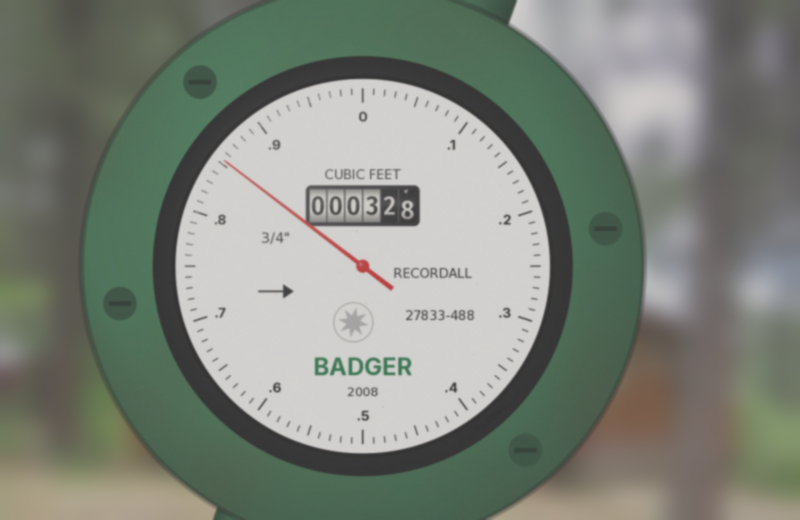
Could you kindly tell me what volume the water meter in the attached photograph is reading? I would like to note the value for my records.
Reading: 327.85 ft³
